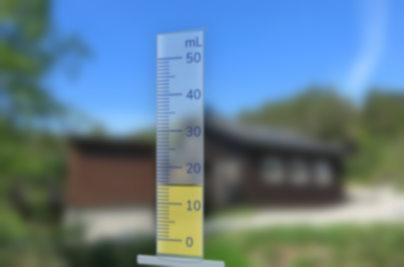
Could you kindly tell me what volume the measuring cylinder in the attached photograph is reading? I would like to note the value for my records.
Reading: 15 mL
